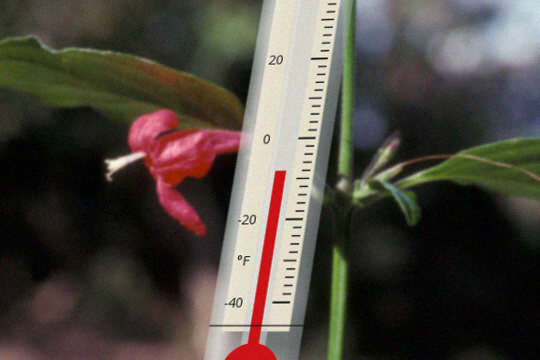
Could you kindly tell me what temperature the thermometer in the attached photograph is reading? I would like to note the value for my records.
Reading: -8 °F
